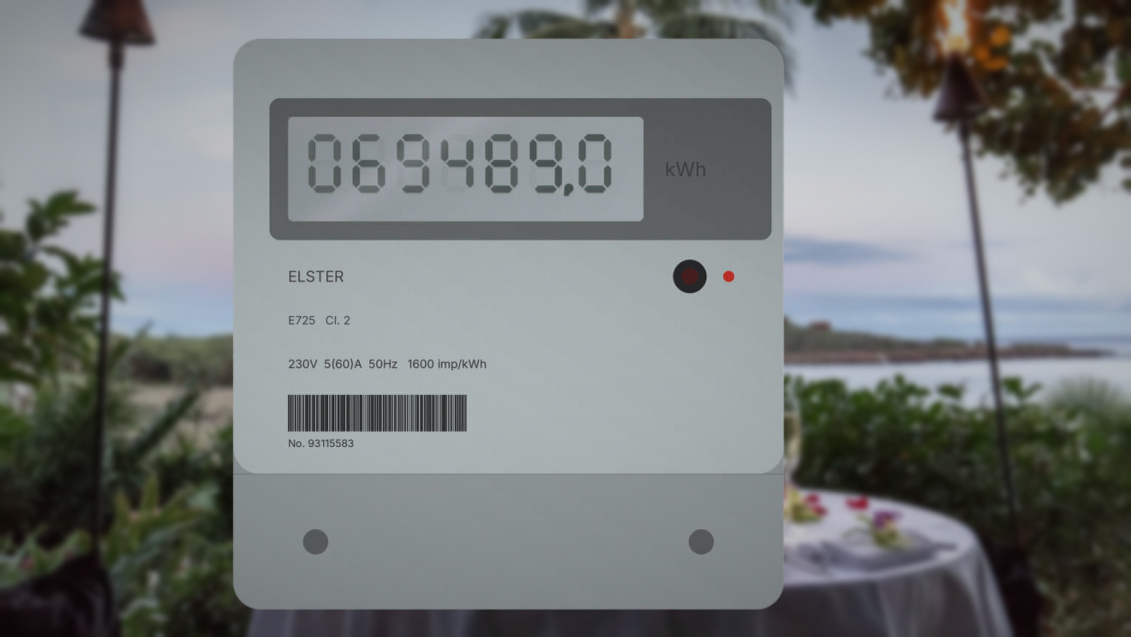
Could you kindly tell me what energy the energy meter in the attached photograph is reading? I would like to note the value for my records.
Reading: 69489.0 kWh
